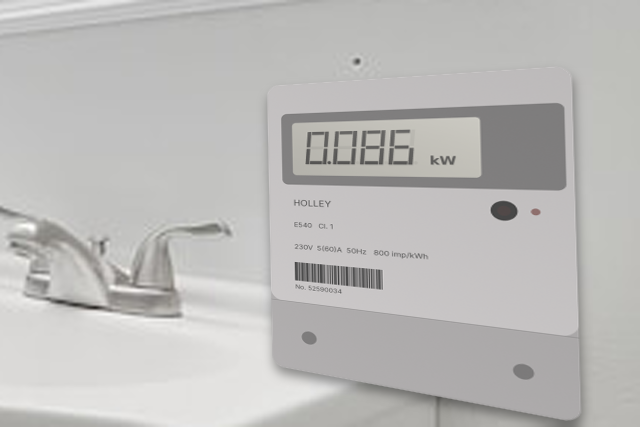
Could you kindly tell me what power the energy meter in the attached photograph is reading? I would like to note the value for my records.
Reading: 0.086 kW
